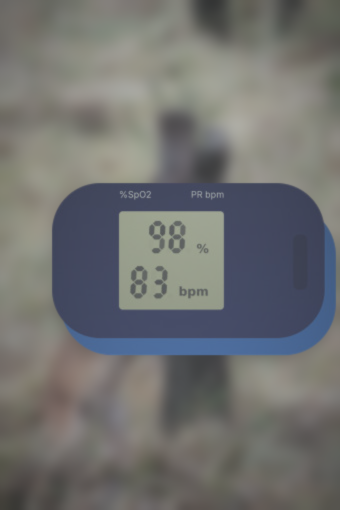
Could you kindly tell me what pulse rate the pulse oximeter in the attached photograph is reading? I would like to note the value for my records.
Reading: 83 bpm
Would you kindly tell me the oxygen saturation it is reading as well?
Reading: 98 %
